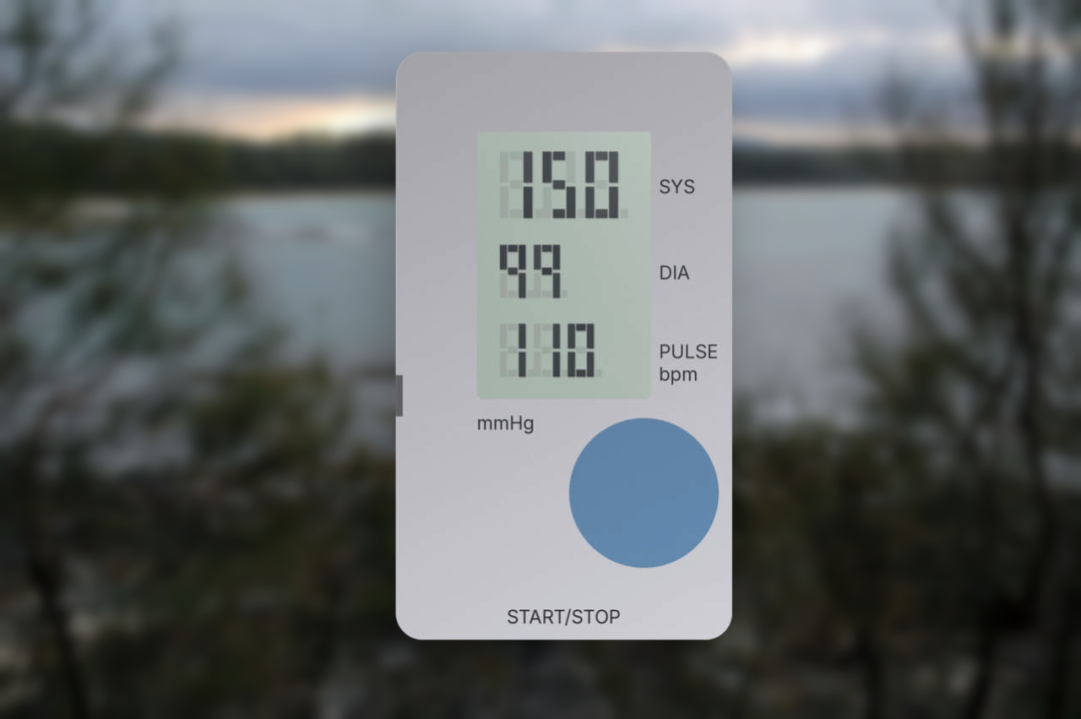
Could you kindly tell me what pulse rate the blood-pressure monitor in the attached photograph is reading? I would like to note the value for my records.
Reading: 110 bpm
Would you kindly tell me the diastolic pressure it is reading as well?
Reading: 99 mmHg
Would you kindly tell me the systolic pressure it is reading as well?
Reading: 150 mmHg
